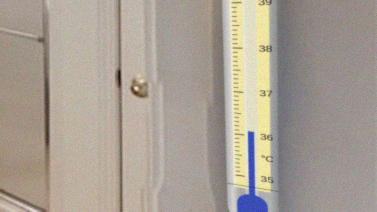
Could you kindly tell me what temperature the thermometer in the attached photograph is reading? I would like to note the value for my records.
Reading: 36.1 °C
